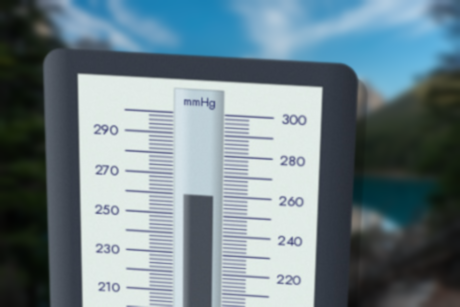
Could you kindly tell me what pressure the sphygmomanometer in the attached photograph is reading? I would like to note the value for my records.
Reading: 260 mmHg
